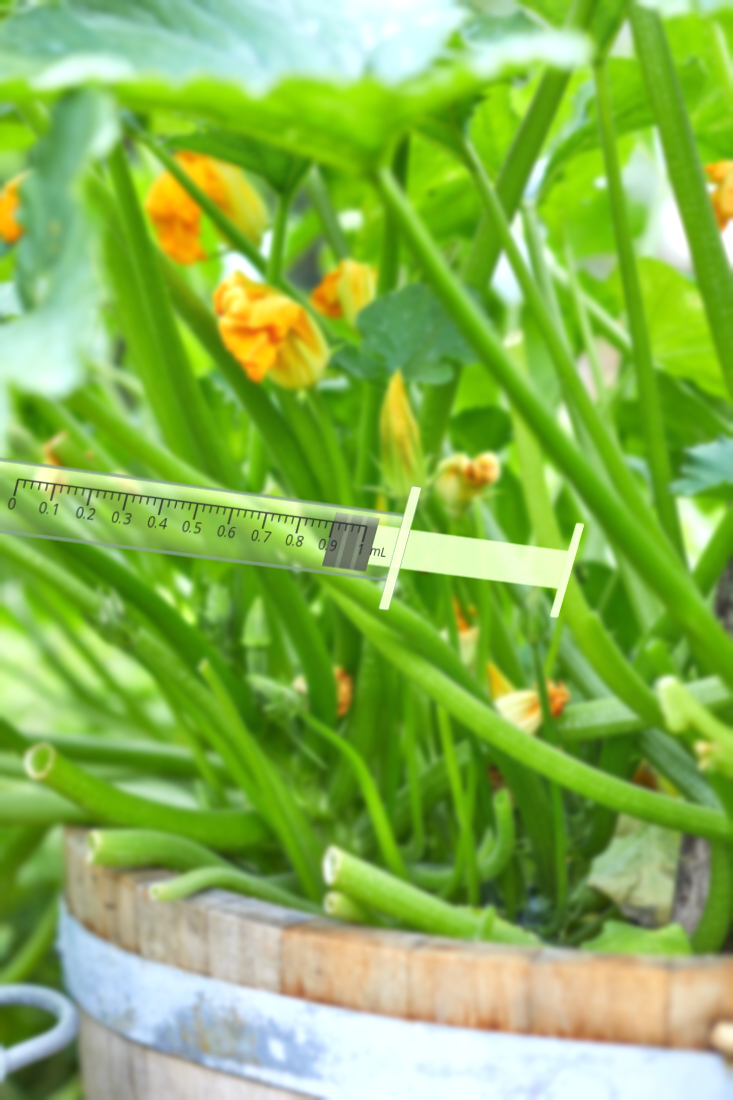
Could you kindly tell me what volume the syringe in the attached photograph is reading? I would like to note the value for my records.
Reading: 0.9 mL
